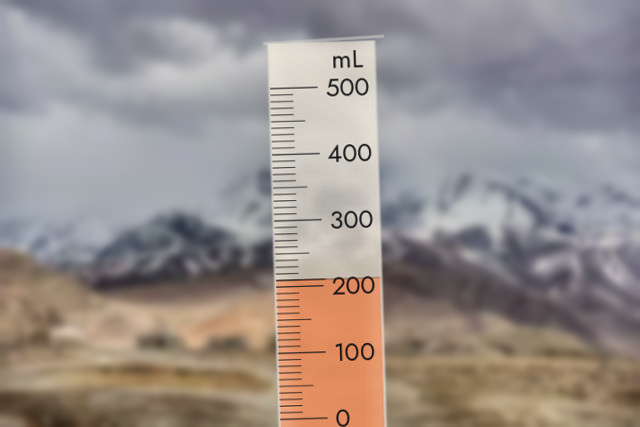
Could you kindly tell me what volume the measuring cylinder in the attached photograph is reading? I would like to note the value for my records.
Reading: 210 mL
